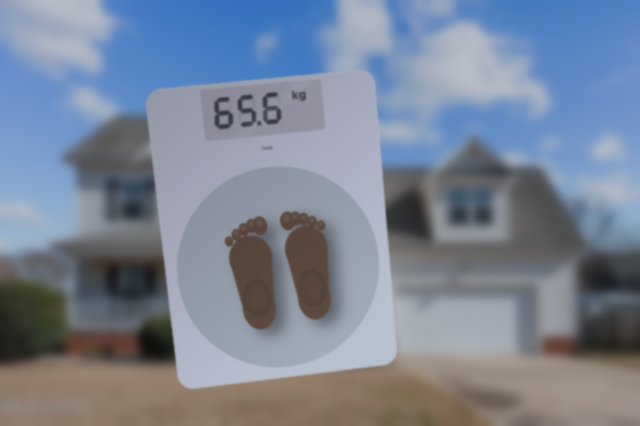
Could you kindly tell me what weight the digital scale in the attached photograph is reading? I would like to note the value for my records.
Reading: 65.6 kg
